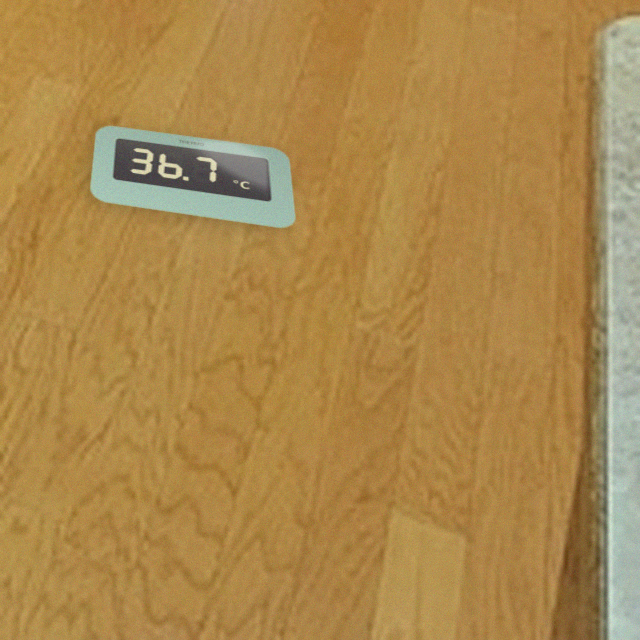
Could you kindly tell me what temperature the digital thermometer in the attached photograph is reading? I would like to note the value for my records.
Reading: 36.7 °C
